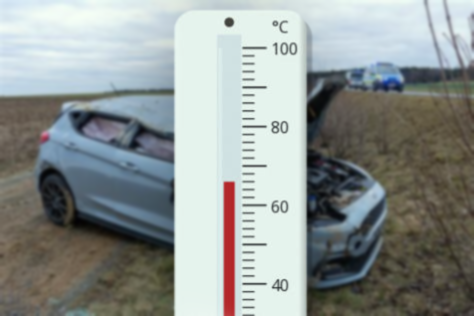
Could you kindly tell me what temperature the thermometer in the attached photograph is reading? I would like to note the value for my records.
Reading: 66 °C
